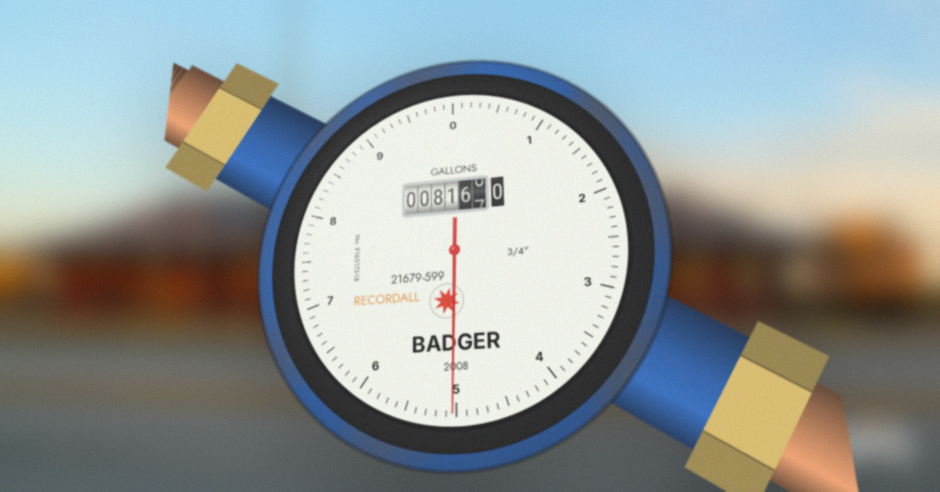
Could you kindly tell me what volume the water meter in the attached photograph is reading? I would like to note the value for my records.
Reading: 81665.0 gal
